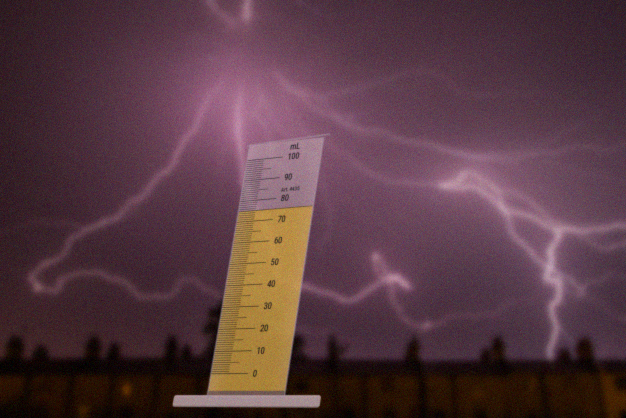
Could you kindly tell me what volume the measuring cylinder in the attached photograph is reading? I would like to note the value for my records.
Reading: 75 mL
